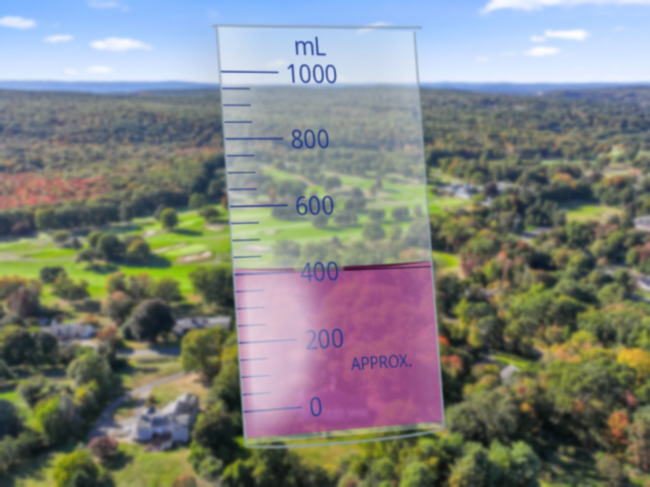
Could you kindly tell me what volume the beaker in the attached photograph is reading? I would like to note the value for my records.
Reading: 400 mL
